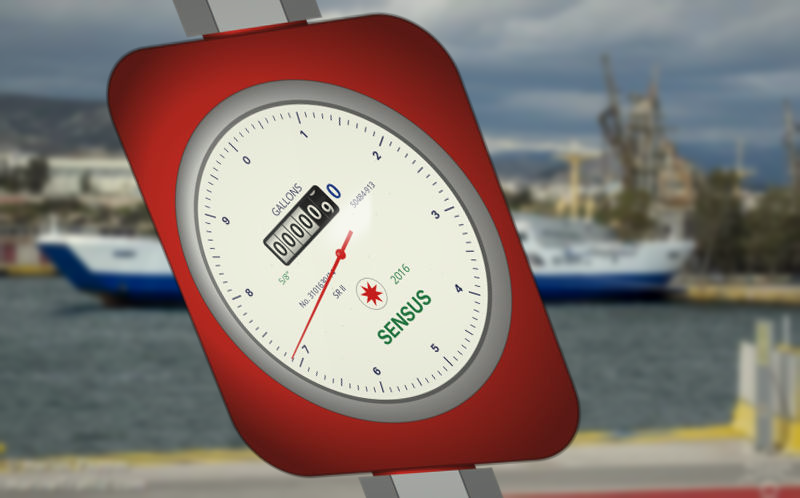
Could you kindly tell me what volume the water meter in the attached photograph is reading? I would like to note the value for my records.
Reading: 87.1 gal
